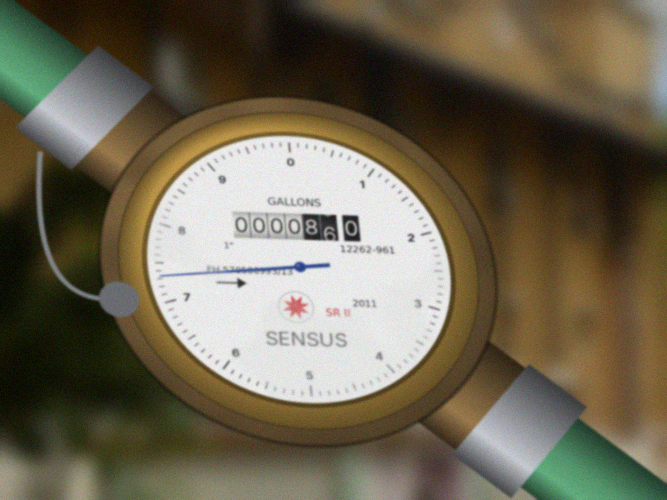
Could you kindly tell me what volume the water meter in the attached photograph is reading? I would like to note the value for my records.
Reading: 857.3 gal
